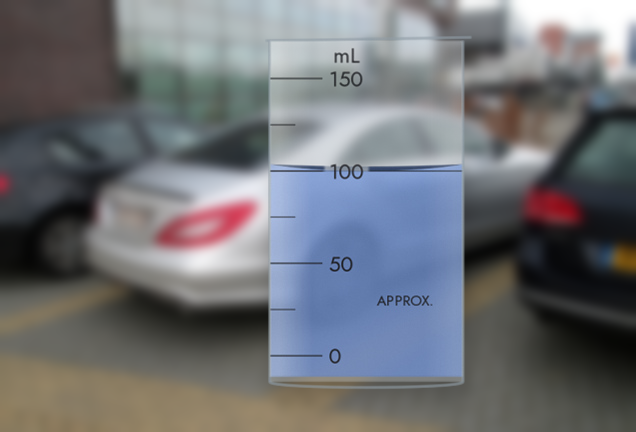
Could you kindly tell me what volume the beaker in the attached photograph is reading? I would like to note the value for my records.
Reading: 100 mL
